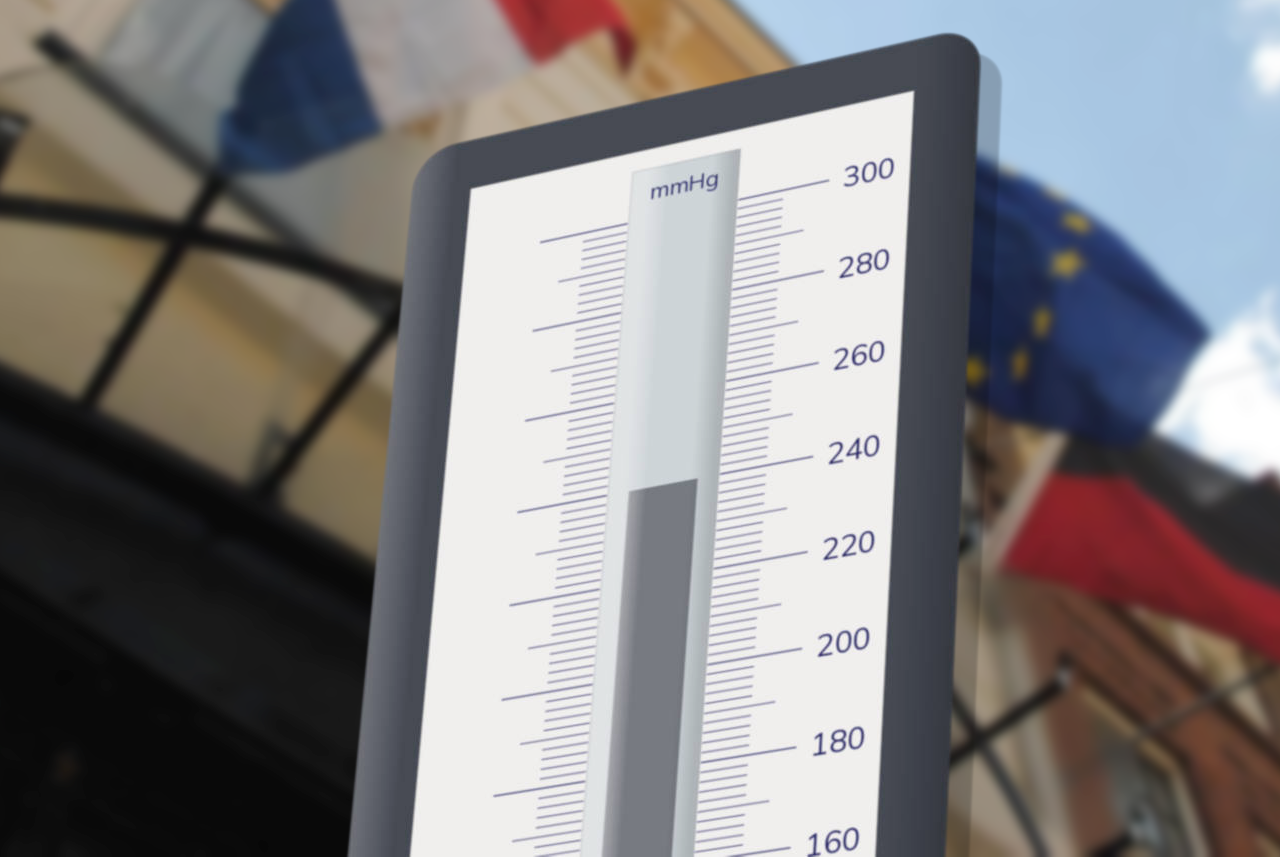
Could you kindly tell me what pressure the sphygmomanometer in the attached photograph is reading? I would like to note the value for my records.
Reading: 240 mmHg
